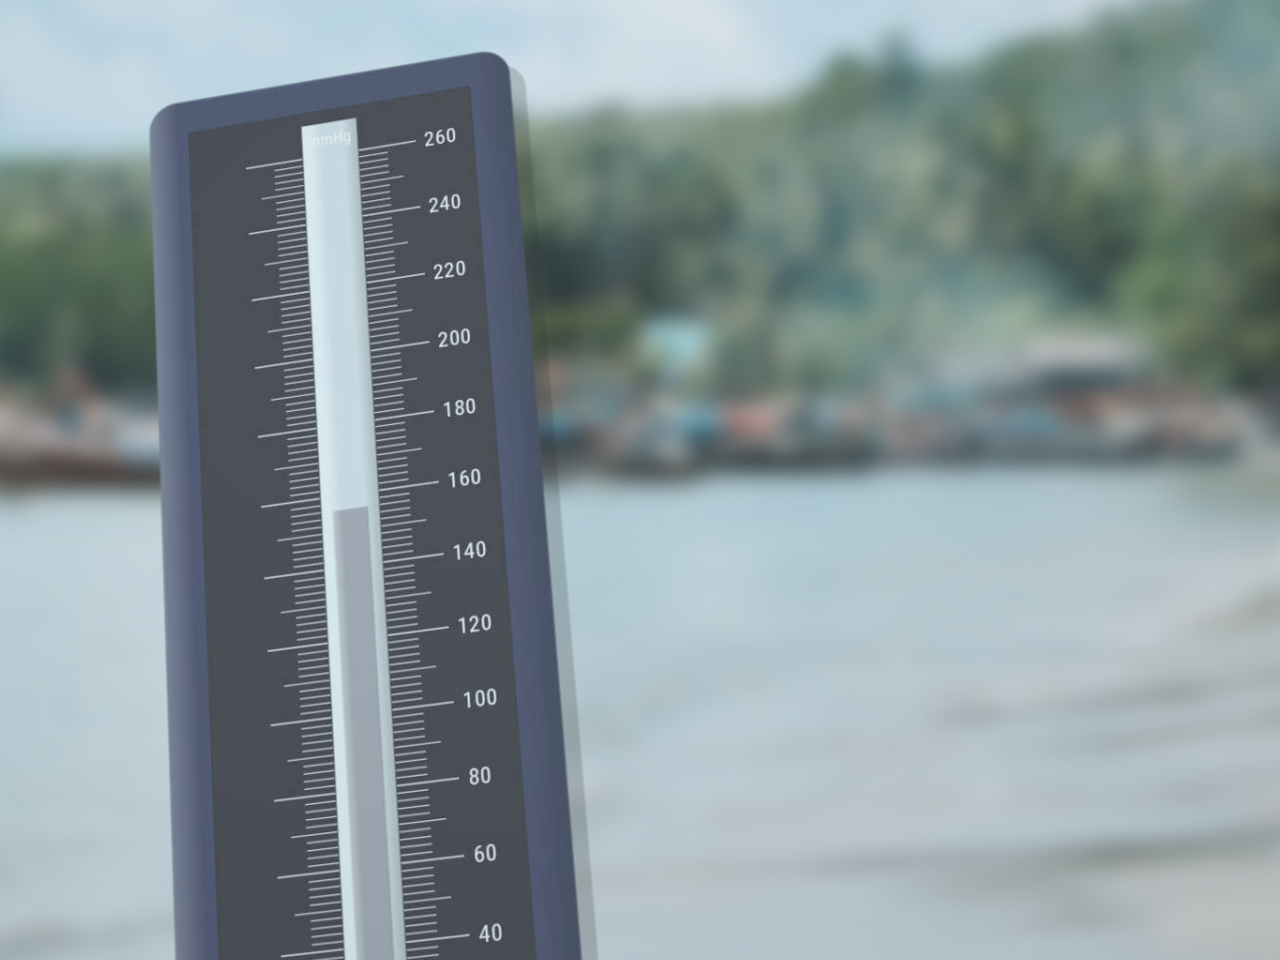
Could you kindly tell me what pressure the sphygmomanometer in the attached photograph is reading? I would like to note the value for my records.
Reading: 156 mmHg
